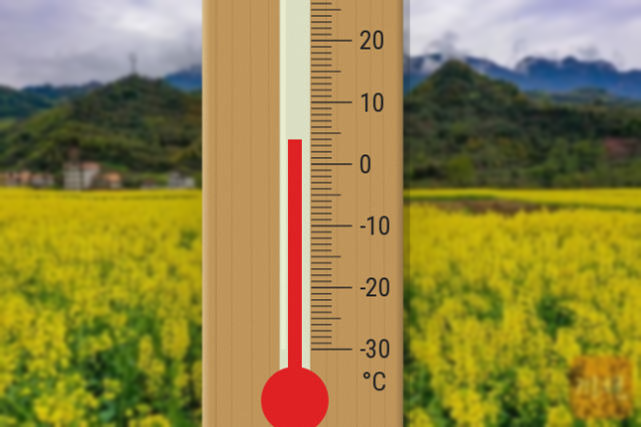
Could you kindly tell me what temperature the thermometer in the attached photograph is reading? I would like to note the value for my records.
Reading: 4 °C
